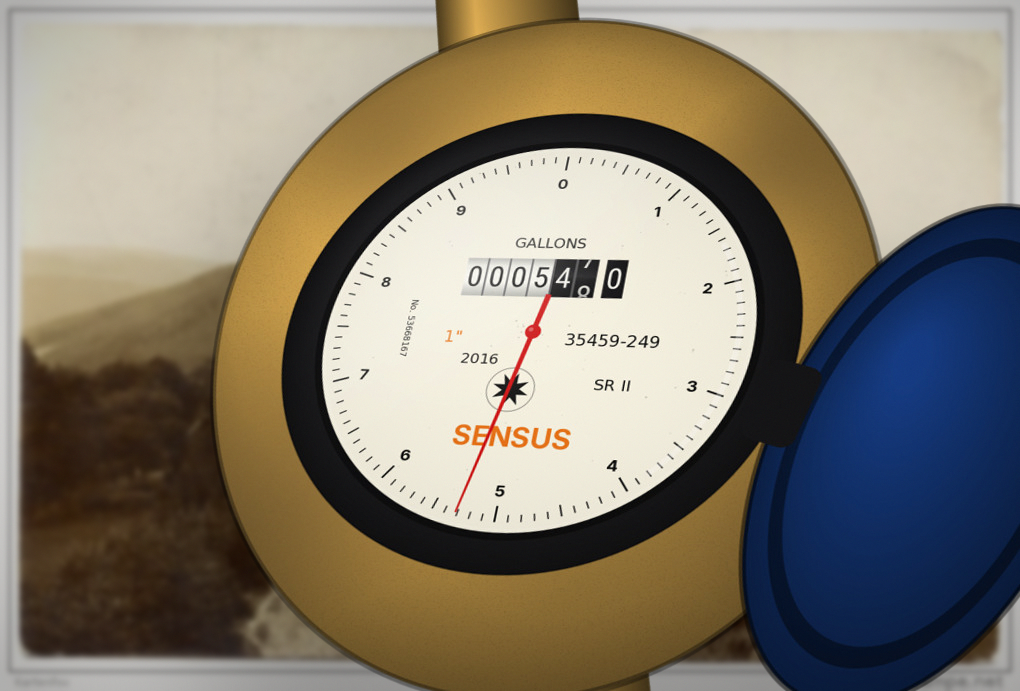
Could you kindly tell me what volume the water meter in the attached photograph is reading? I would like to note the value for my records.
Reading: 5475.3 gal
